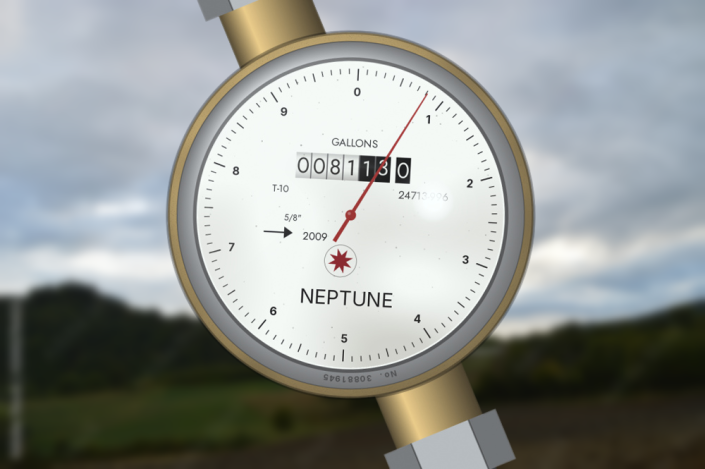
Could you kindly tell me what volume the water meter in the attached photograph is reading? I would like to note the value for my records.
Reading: 81130.8 gal
